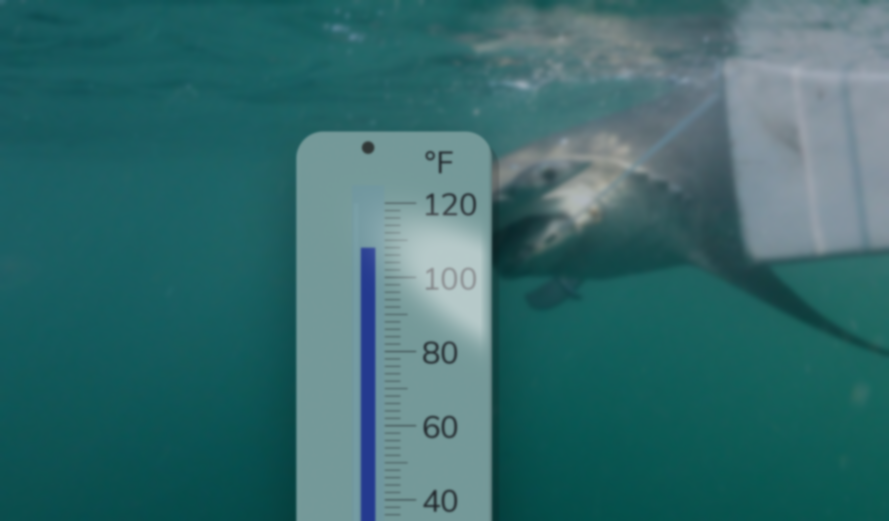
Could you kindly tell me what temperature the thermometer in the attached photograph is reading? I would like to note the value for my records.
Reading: 108 °F
